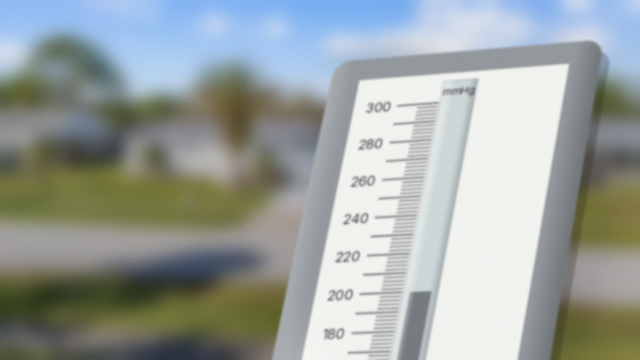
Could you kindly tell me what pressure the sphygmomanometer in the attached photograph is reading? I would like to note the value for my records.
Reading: 200 mmHg
